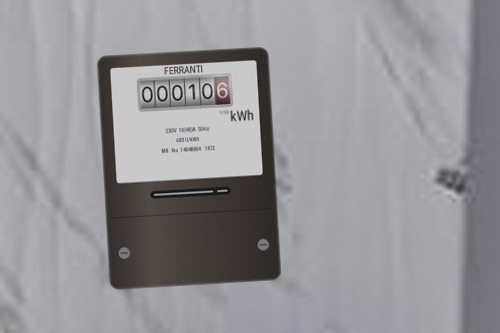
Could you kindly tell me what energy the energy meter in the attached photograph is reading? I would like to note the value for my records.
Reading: 10.6 kWh
